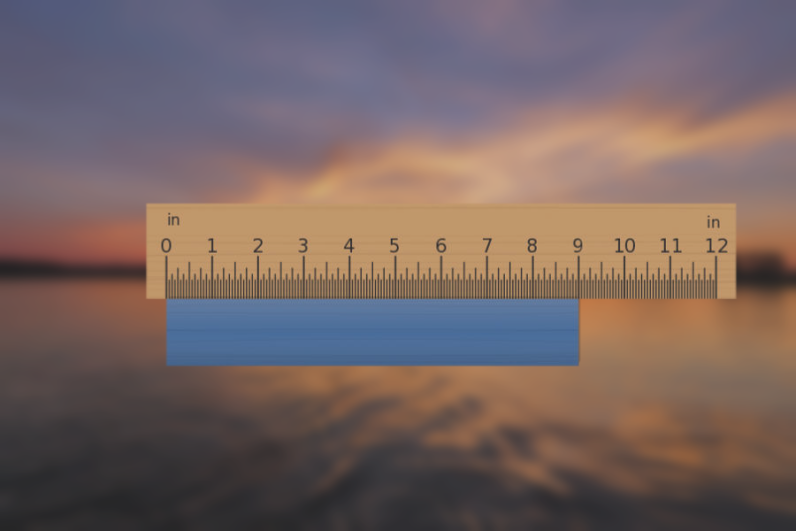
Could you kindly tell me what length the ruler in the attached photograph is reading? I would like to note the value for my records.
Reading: 9 in
